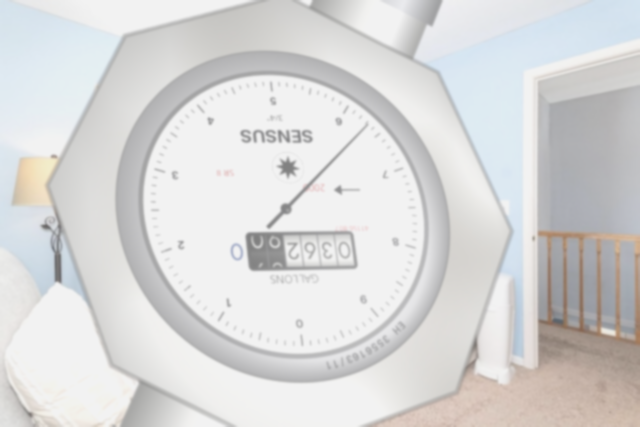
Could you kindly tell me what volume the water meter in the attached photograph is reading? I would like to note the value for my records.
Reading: 362896.3 gal
